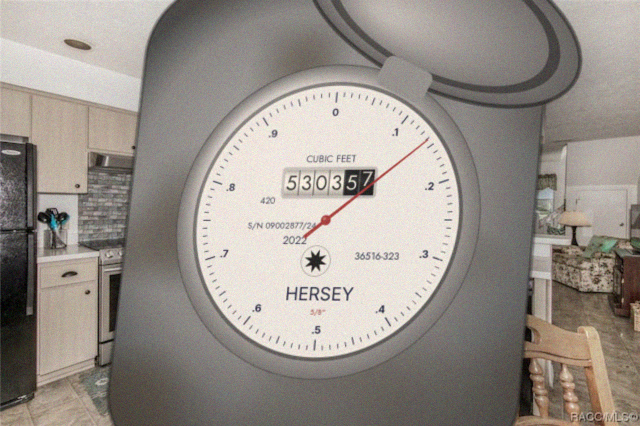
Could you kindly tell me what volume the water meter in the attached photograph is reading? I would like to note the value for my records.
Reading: 530357.14 ft³
